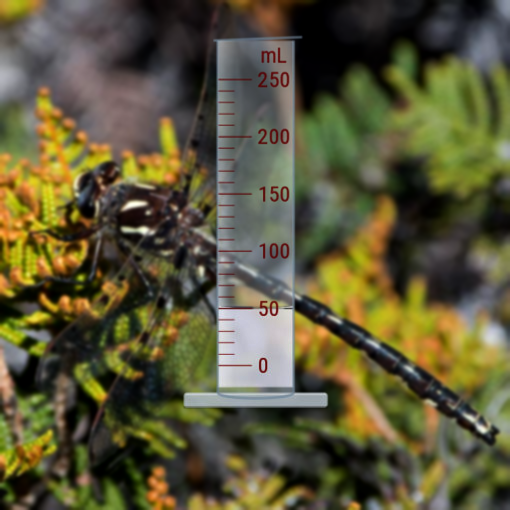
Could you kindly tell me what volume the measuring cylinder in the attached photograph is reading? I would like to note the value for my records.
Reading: 50 mL
